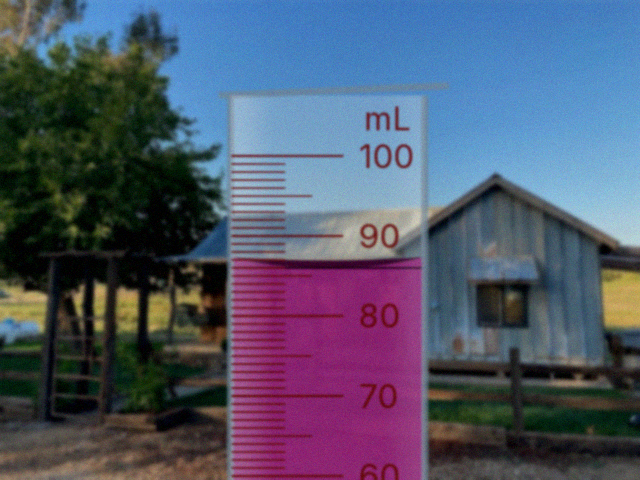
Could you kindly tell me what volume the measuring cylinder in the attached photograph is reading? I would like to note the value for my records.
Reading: 86 mL
